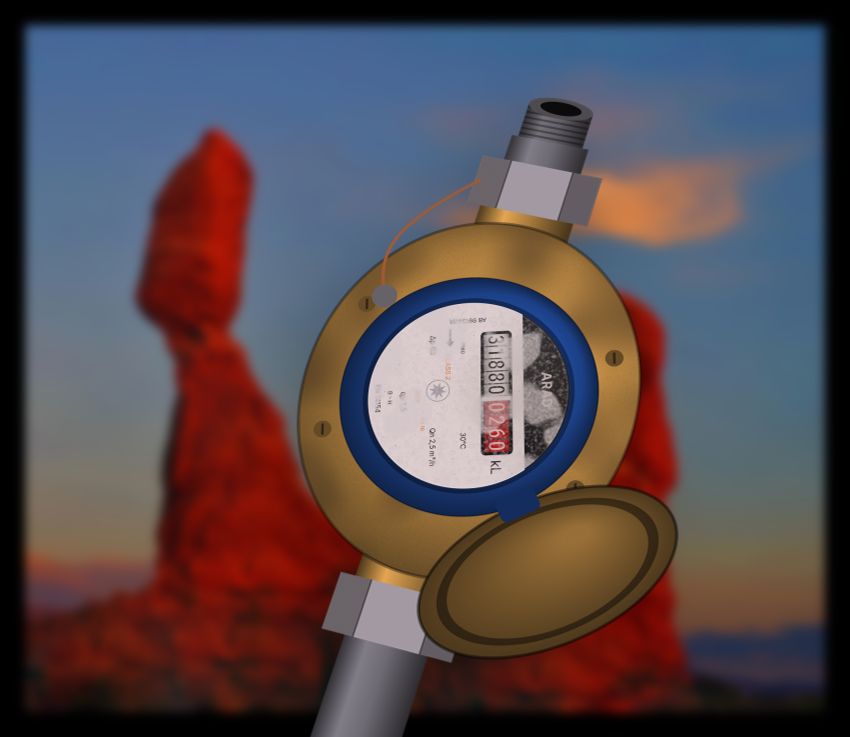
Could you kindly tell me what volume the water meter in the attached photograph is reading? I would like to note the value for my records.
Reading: 31880.0260 kL
